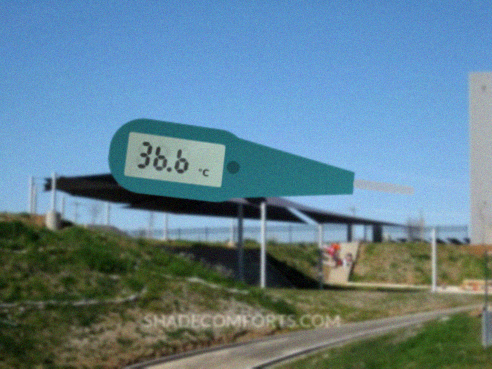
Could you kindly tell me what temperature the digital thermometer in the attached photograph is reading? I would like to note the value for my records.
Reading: 36.6 °C
